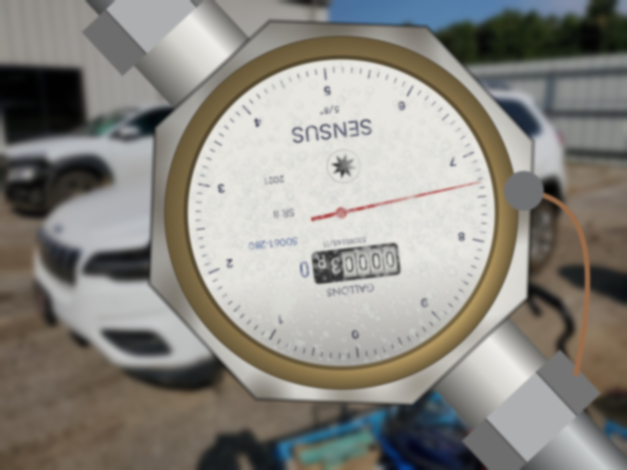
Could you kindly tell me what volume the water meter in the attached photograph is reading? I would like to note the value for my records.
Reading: 377.3 gal
